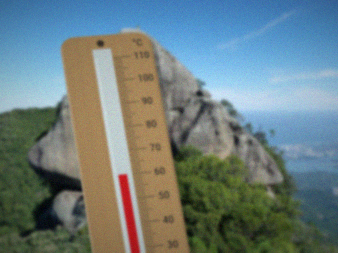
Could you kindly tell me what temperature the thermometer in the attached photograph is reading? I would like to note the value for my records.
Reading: 60 °C
